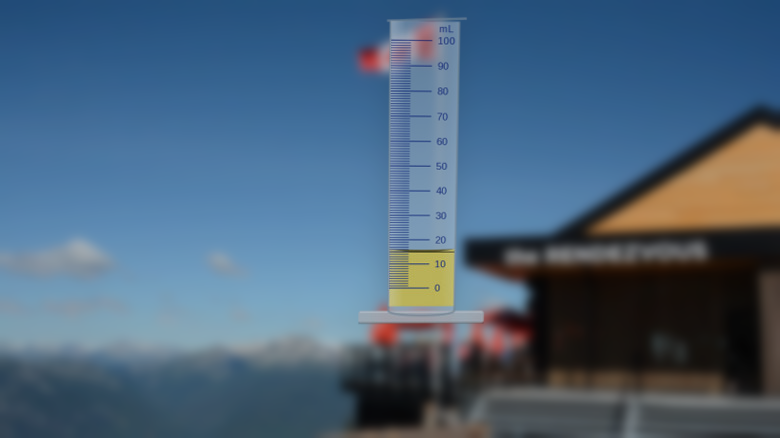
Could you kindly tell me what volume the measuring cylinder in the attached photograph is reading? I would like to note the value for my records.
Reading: 15 mL
